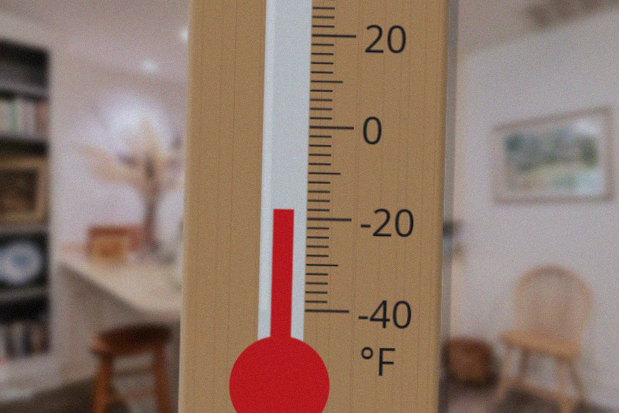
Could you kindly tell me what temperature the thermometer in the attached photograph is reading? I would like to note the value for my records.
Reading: -18 °F
